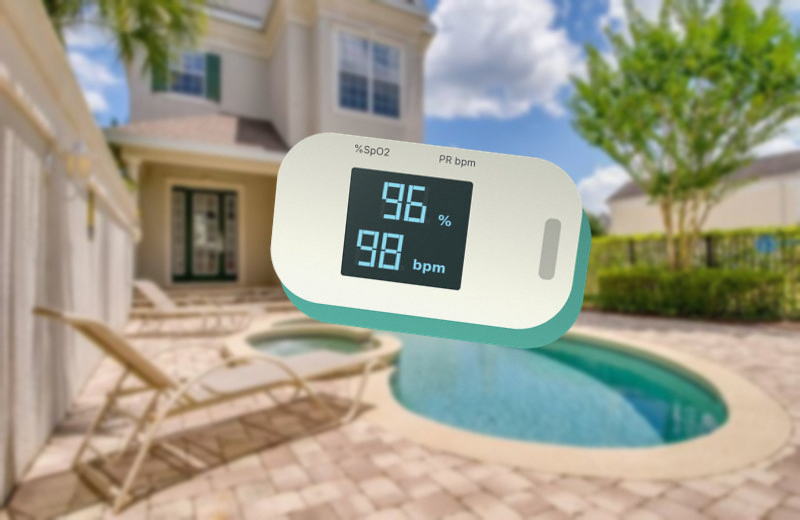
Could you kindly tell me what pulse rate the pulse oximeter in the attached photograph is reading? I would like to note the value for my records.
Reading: 98 bpm
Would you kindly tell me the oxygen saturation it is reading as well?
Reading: 96 %
